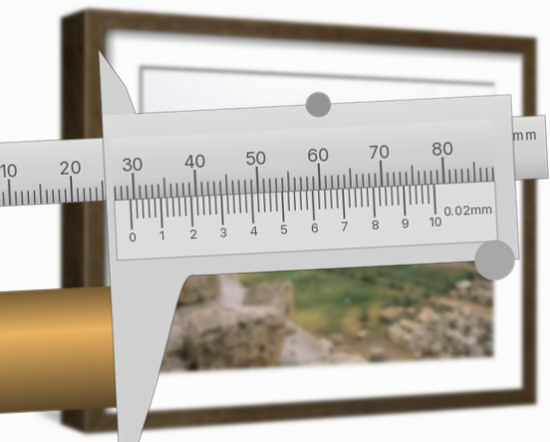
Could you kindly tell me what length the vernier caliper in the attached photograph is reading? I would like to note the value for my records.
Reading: 29.4 mm
